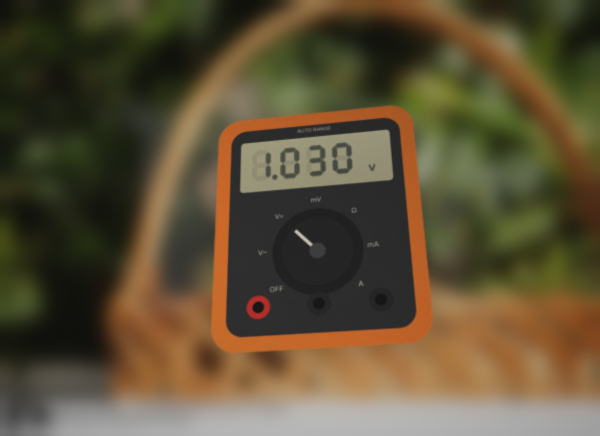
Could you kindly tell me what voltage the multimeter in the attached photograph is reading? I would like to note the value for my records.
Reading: 1.030 V
